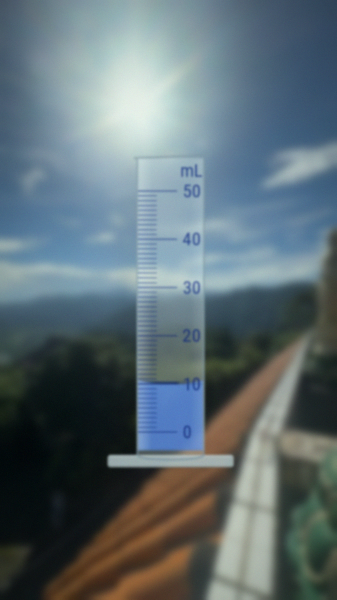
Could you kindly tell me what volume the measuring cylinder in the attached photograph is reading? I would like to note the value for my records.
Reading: 10 mL
